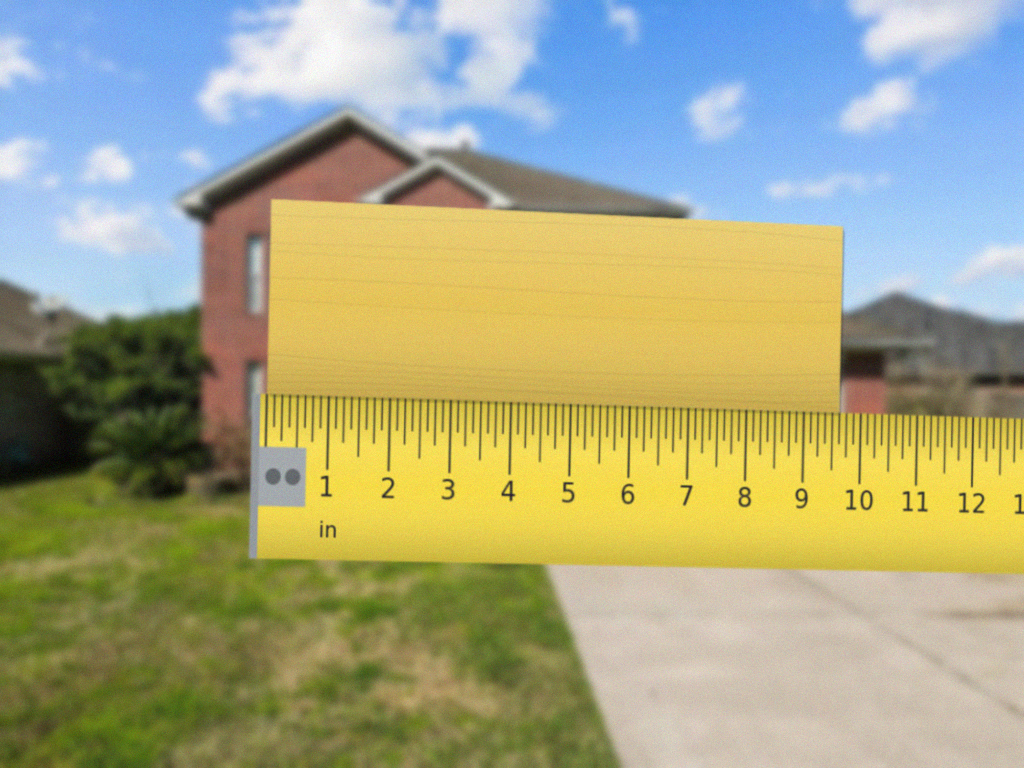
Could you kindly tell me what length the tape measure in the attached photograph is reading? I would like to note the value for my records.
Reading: 9.625 in
